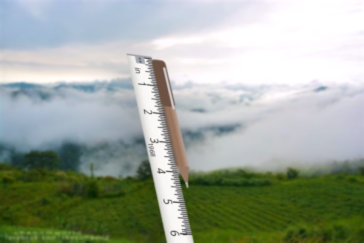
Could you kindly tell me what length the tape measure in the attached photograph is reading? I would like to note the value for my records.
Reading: 4.5 in
